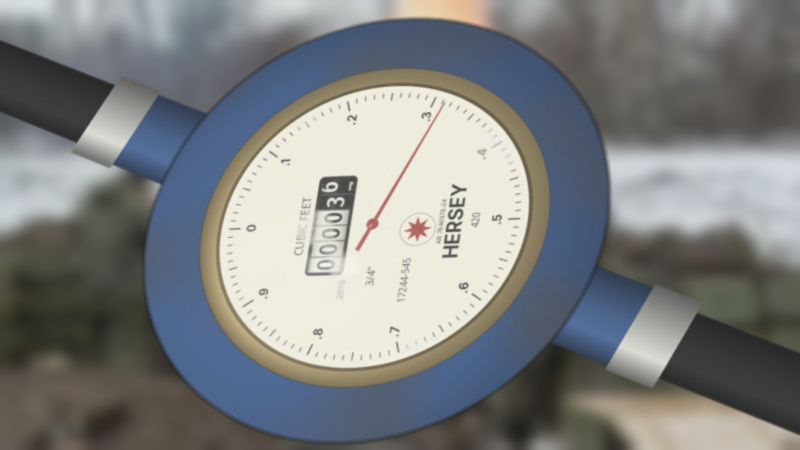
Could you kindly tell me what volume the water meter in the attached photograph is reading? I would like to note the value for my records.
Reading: 36.31 ft³
